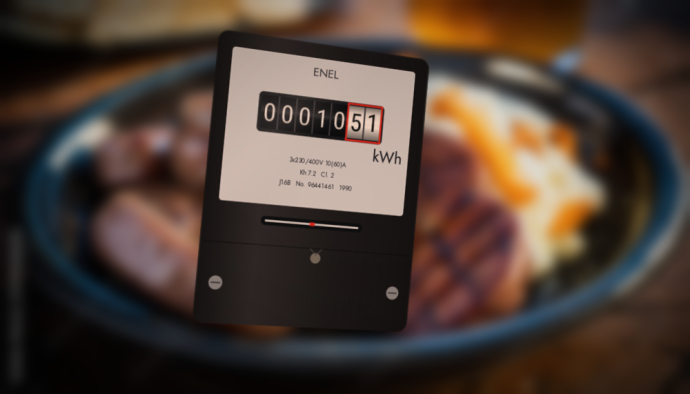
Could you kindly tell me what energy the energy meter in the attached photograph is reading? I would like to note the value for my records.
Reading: 10.51 kWh
